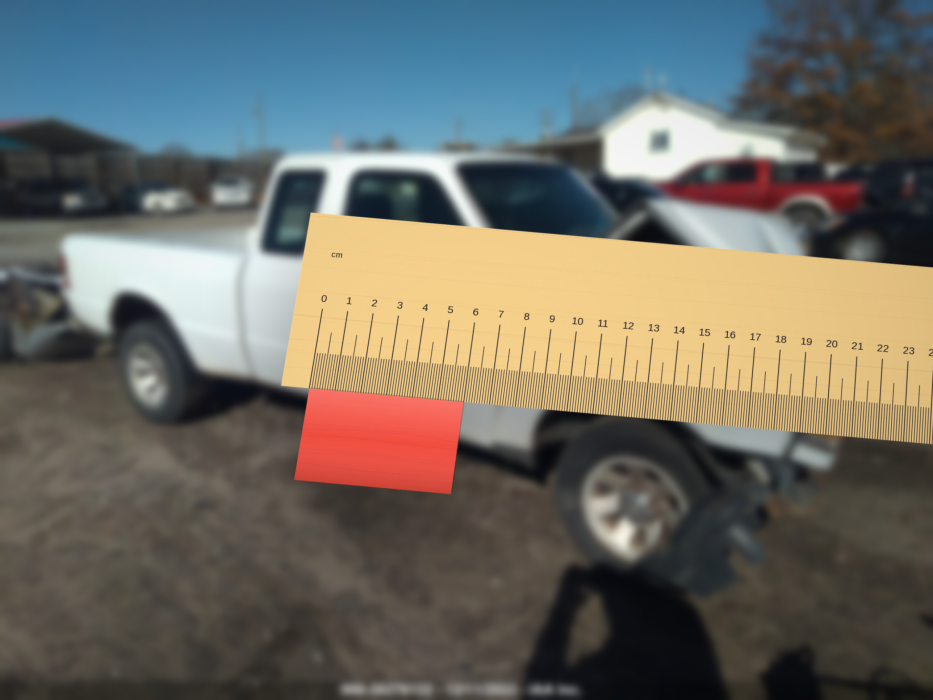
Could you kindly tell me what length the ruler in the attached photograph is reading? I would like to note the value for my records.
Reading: 6 cm
